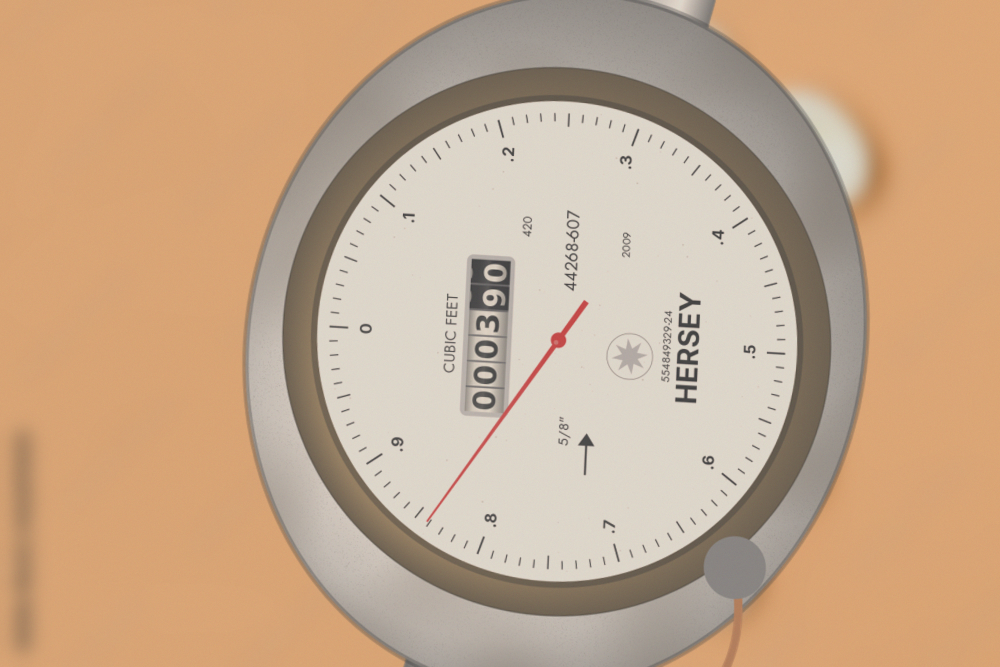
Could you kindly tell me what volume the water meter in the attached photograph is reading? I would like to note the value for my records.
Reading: 389.84 ft³
